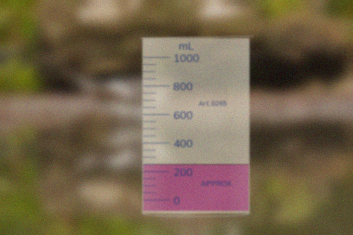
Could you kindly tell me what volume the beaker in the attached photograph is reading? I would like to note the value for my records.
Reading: 250 mL
